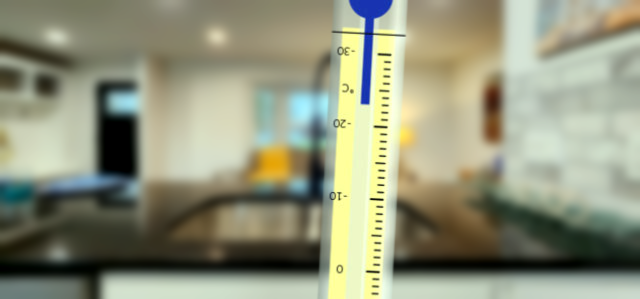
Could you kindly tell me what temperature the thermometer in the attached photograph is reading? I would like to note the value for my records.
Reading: -23 °C
